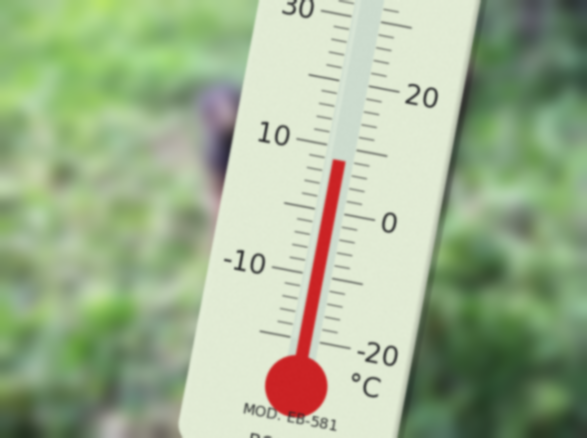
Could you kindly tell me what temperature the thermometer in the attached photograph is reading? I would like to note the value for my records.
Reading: 8 °C
